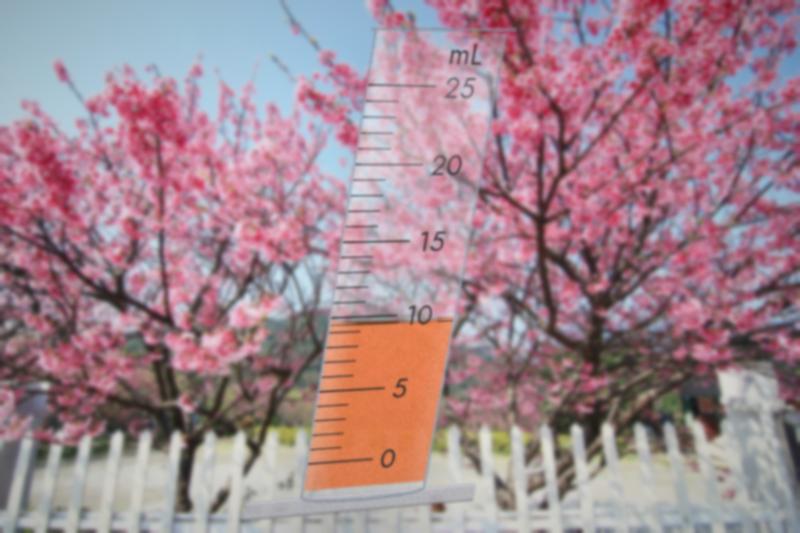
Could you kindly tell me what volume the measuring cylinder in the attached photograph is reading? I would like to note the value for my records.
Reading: 9.5 mL
